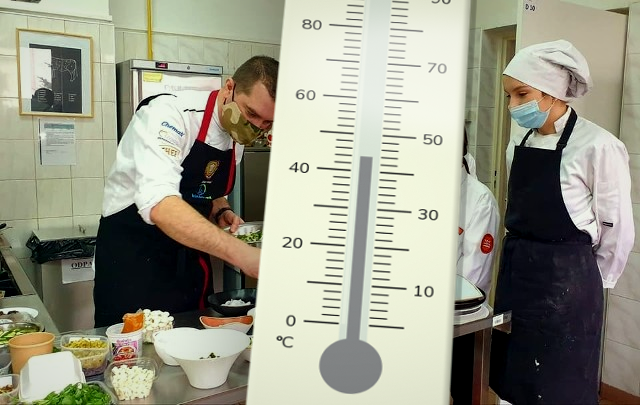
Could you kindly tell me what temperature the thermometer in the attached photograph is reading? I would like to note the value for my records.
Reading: 44 °C
